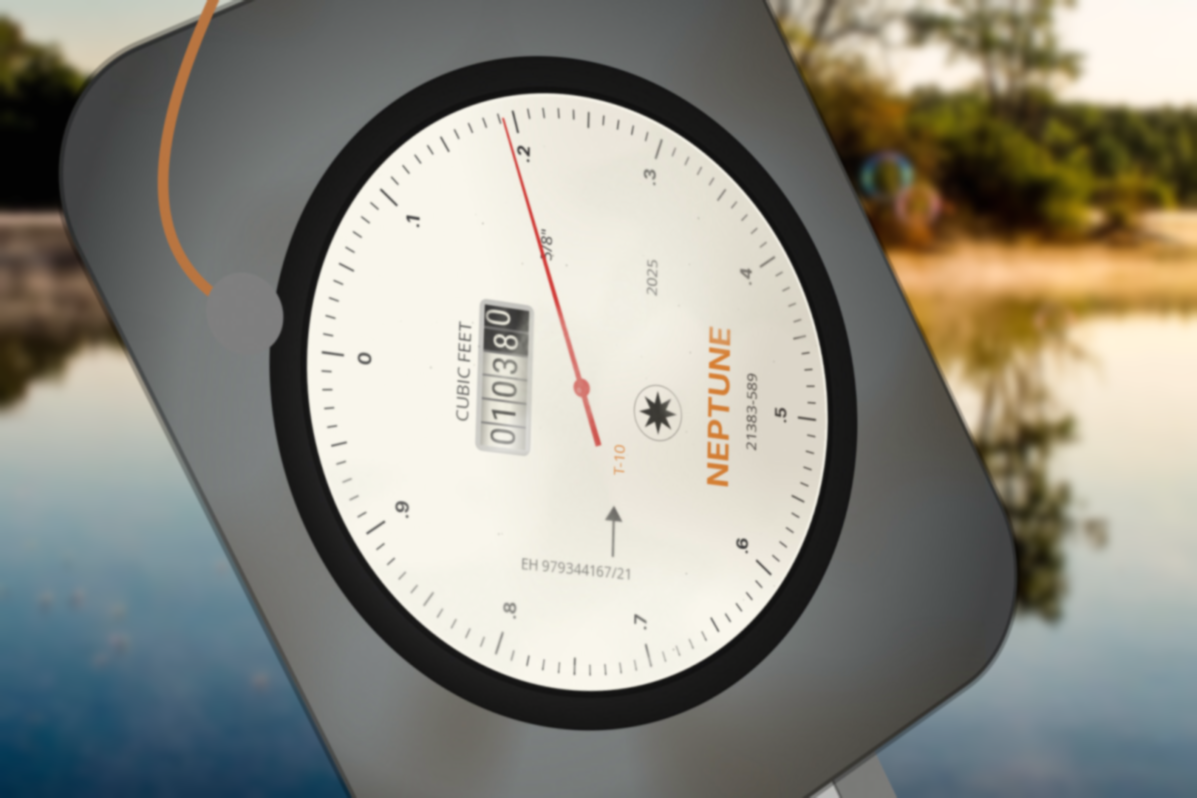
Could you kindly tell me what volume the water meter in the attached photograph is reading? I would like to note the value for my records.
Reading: 10380.19 ft³
